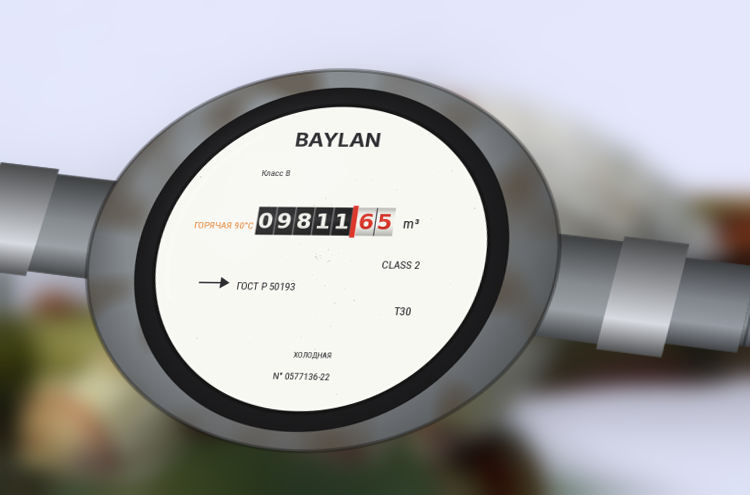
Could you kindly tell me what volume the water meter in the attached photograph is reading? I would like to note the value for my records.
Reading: 9811.65 m³
